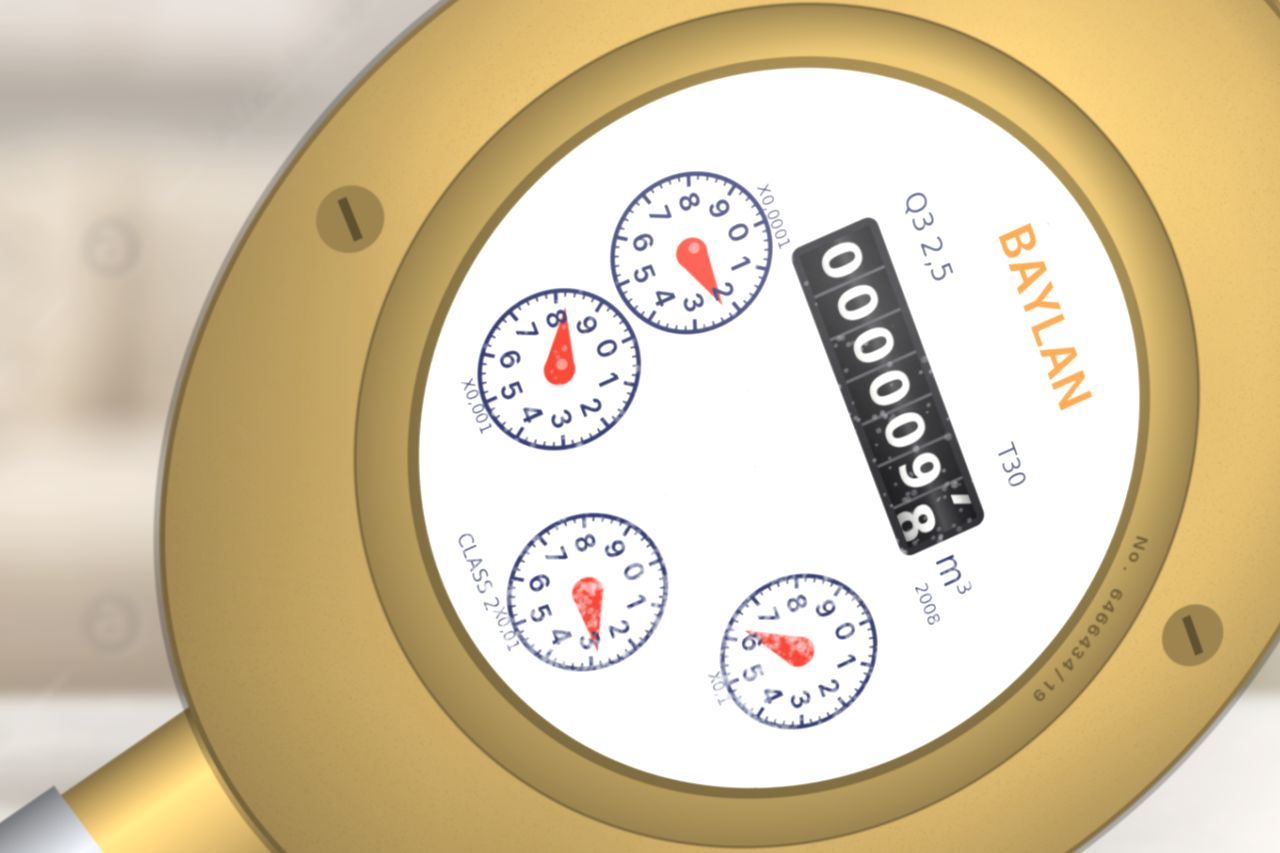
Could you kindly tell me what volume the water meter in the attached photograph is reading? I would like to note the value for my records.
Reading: 97.6282 m³
